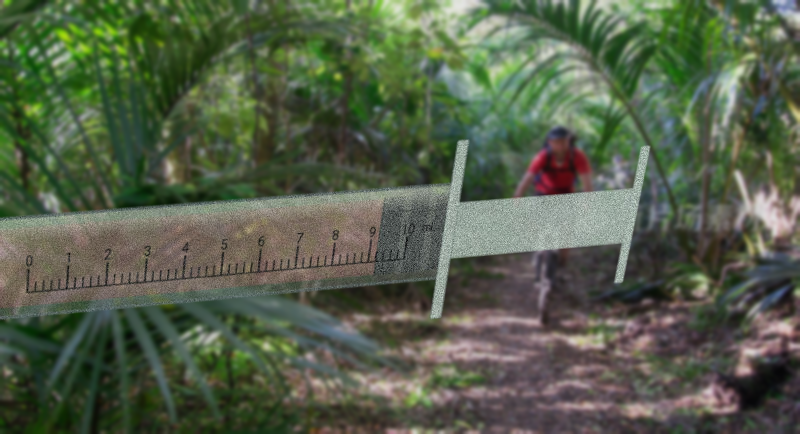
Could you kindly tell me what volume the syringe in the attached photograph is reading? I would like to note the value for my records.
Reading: 9.2 mL
